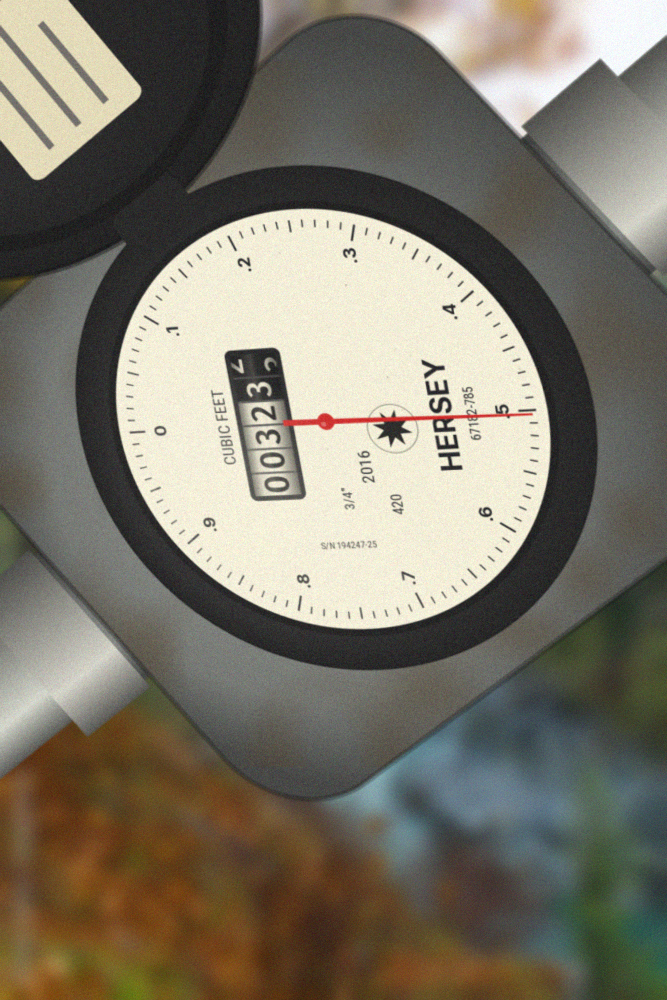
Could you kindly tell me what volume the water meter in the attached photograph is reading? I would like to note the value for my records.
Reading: 3232.50 ft³
